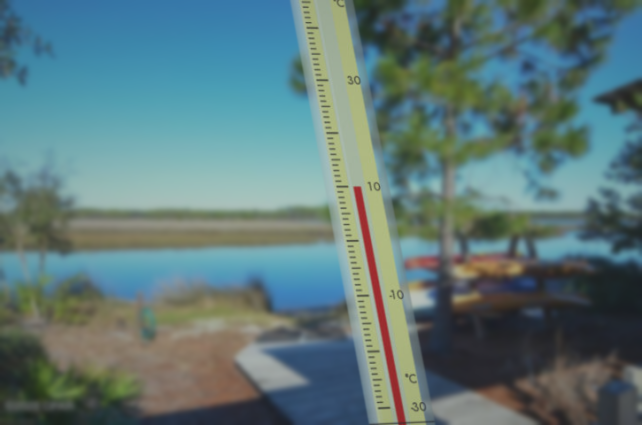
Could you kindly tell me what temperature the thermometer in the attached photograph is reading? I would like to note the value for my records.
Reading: 10 °C
